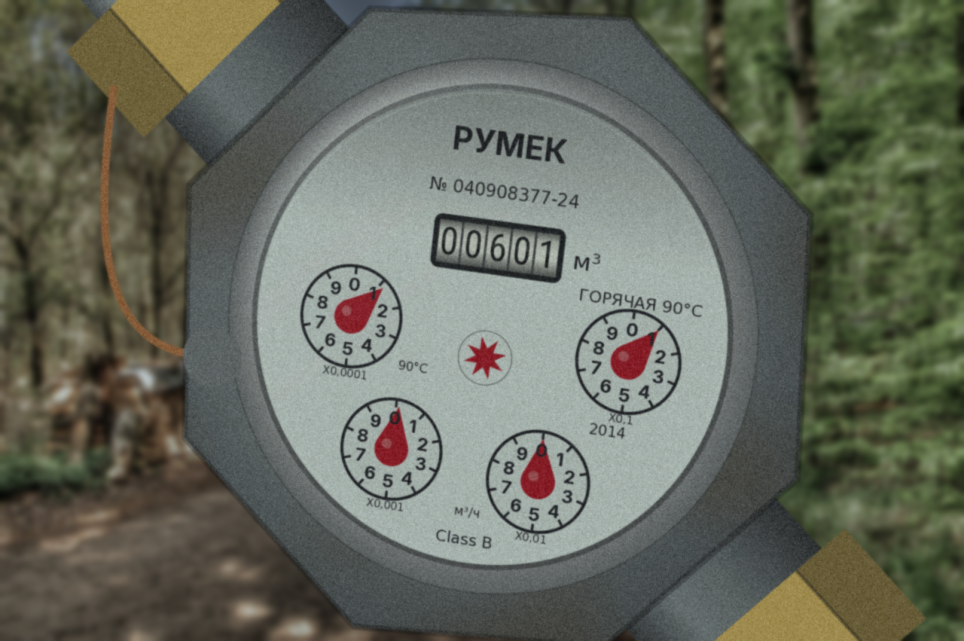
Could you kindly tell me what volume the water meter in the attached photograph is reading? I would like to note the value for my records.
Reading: 601.1001 m³
